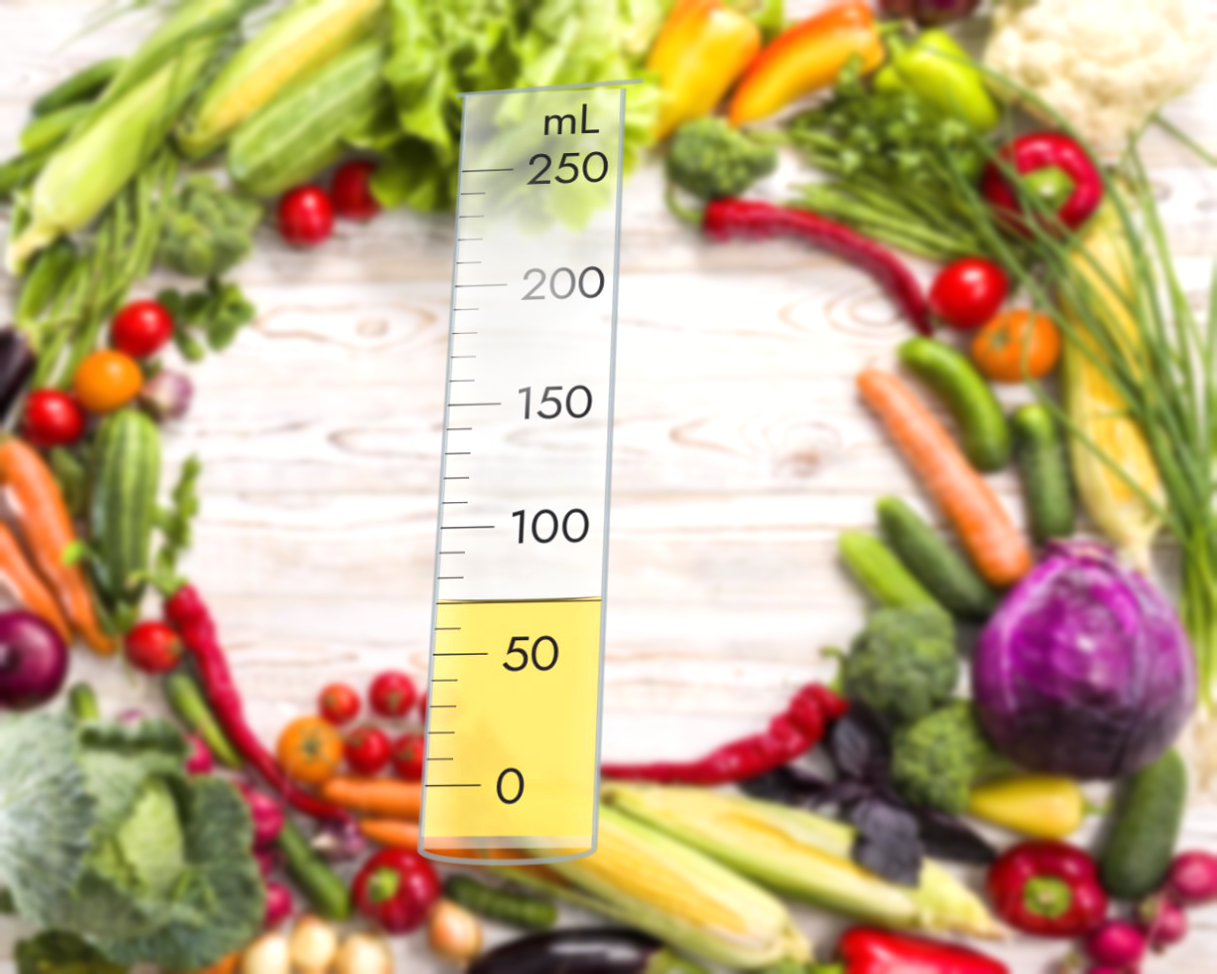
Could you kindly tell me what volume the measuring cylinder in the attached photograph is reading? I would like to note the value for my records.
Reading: 70 mL
